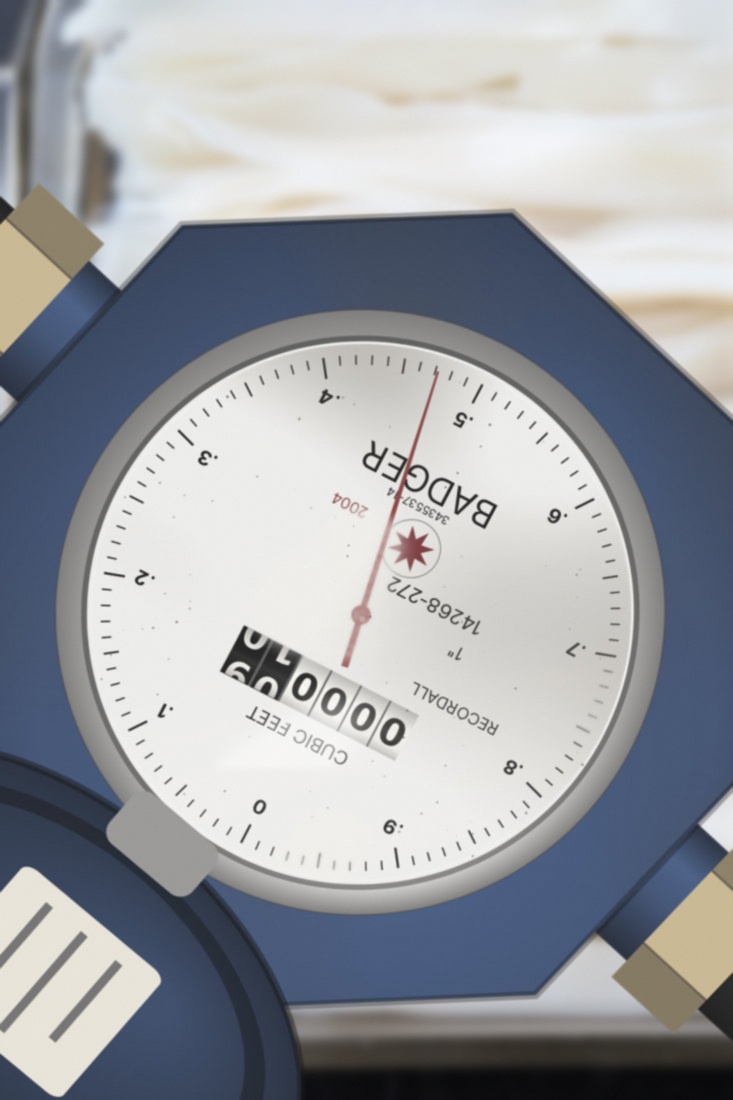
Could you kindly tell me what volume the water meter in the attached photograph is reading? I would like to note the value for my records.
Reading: 9.47 ft³
